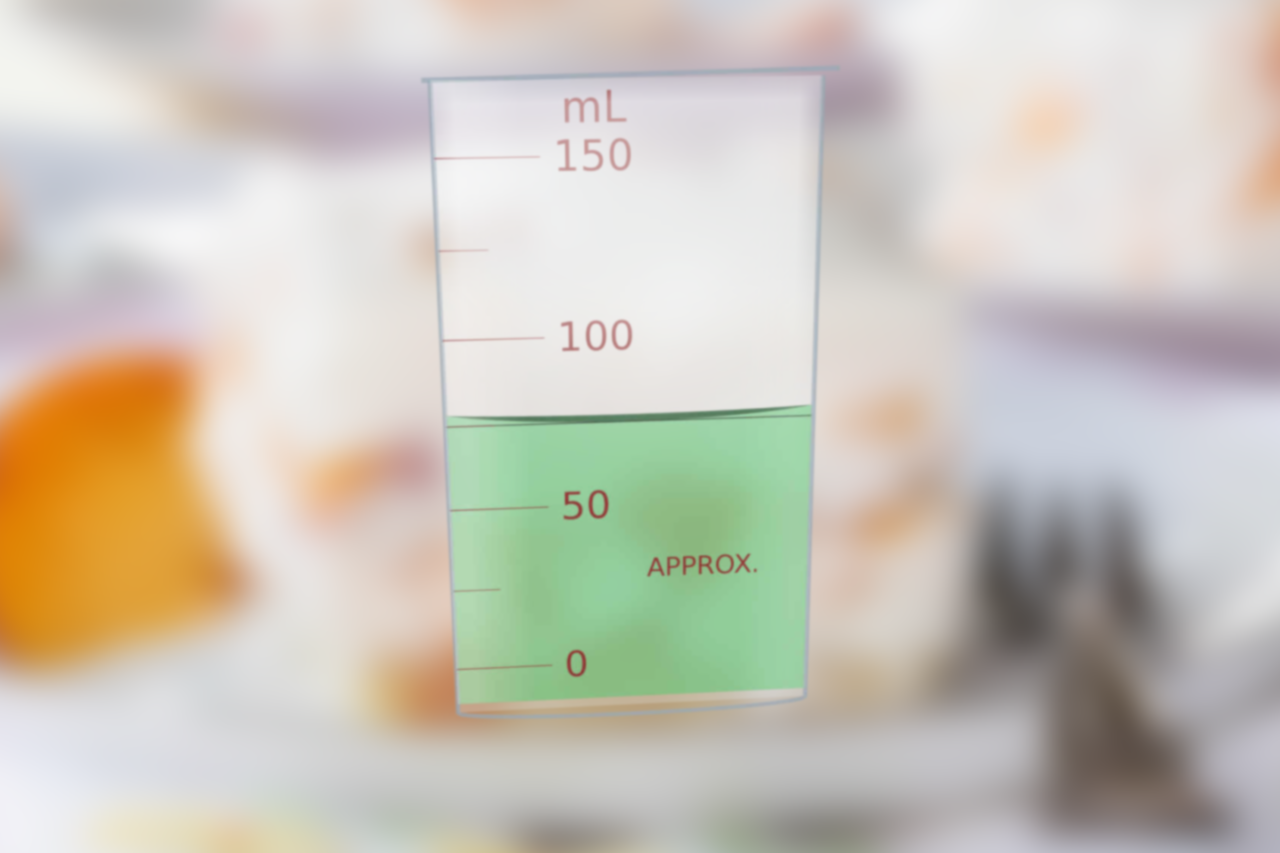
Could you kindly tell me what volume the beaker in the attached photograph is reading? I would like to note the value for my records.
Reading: 75 mL
